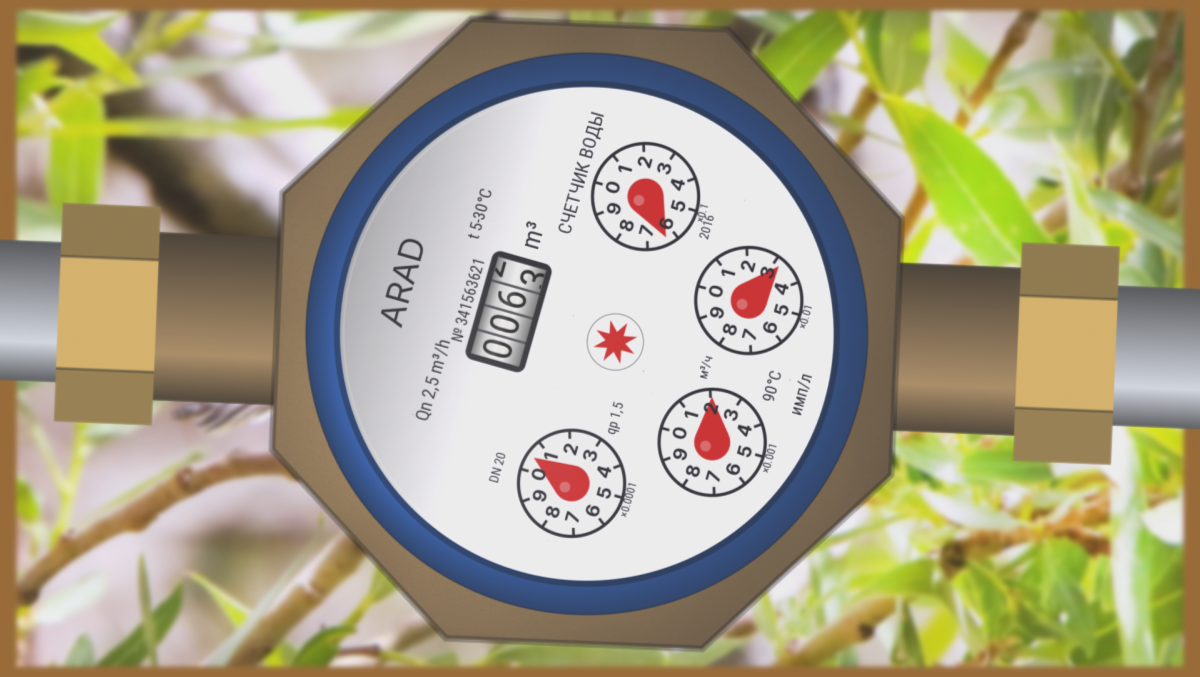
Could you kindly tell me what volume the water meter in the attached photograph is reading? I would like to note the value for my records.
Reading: 62.6320 m³
